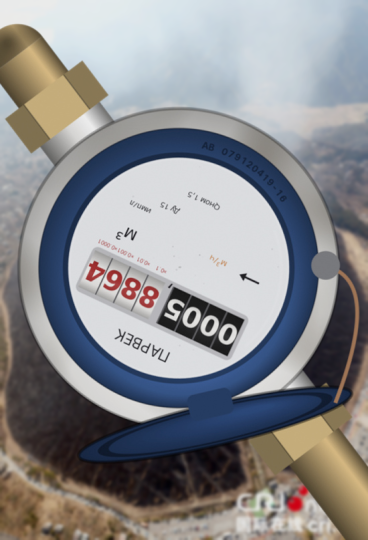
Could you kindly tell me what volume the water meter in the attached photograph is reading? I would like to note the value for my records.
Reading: 5.8864 m³
